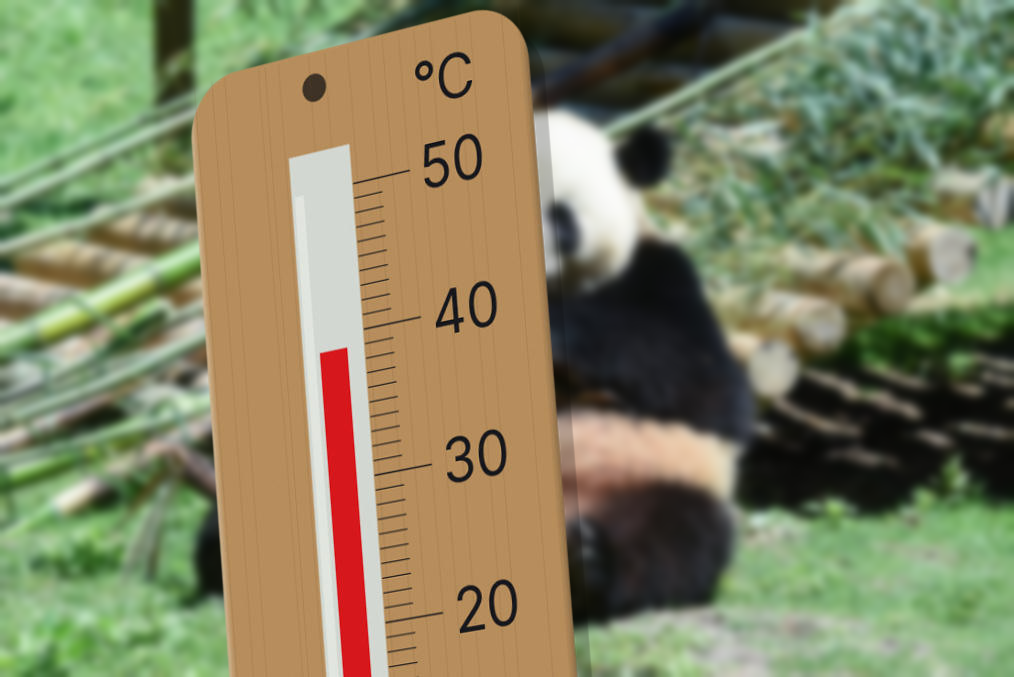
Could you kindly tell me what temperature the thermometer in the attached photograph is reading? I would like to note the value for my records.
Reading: 39 °C
